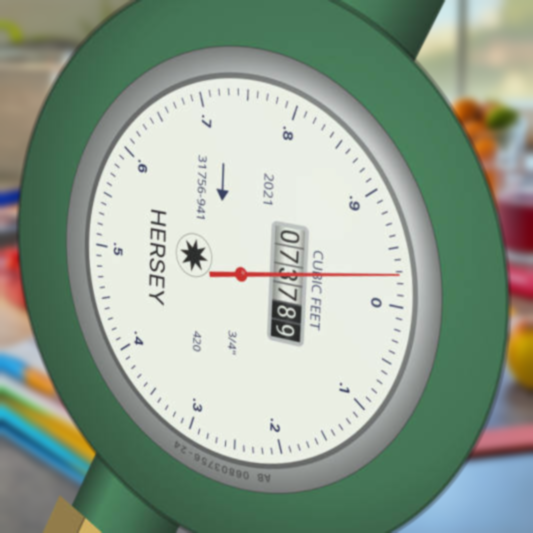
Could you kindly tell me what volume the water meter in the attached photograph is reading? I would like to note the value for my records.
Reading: 73788.97 ft³
